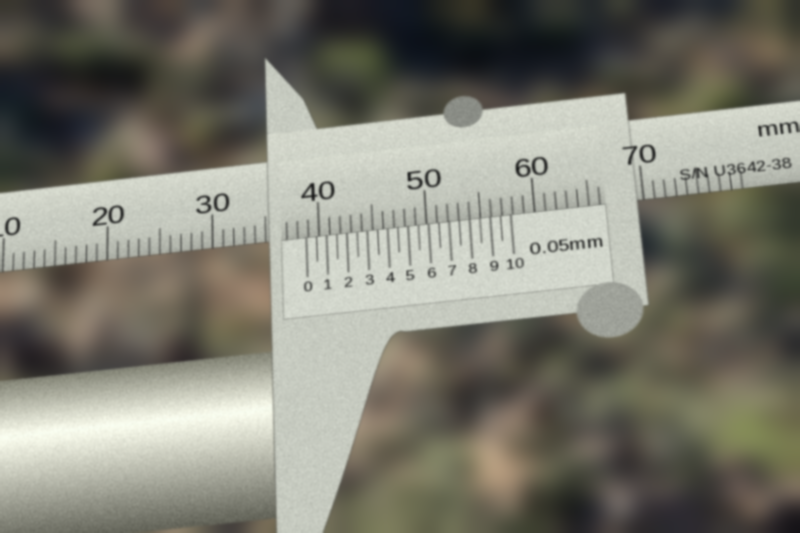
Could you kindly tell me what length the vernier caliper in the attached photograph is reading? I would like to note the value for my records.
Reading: 38.8 mm
